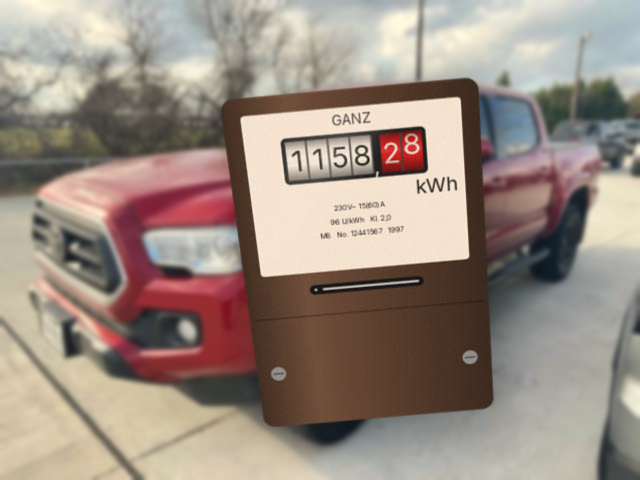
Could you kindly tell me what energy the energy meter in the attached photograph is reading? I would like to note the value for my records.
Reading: 1158.28 kWh
